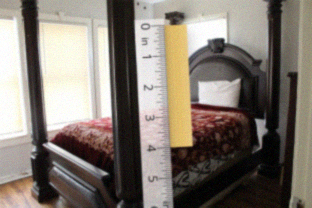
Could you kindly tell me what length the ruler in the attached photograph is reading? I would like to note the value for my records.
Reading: 4 in
